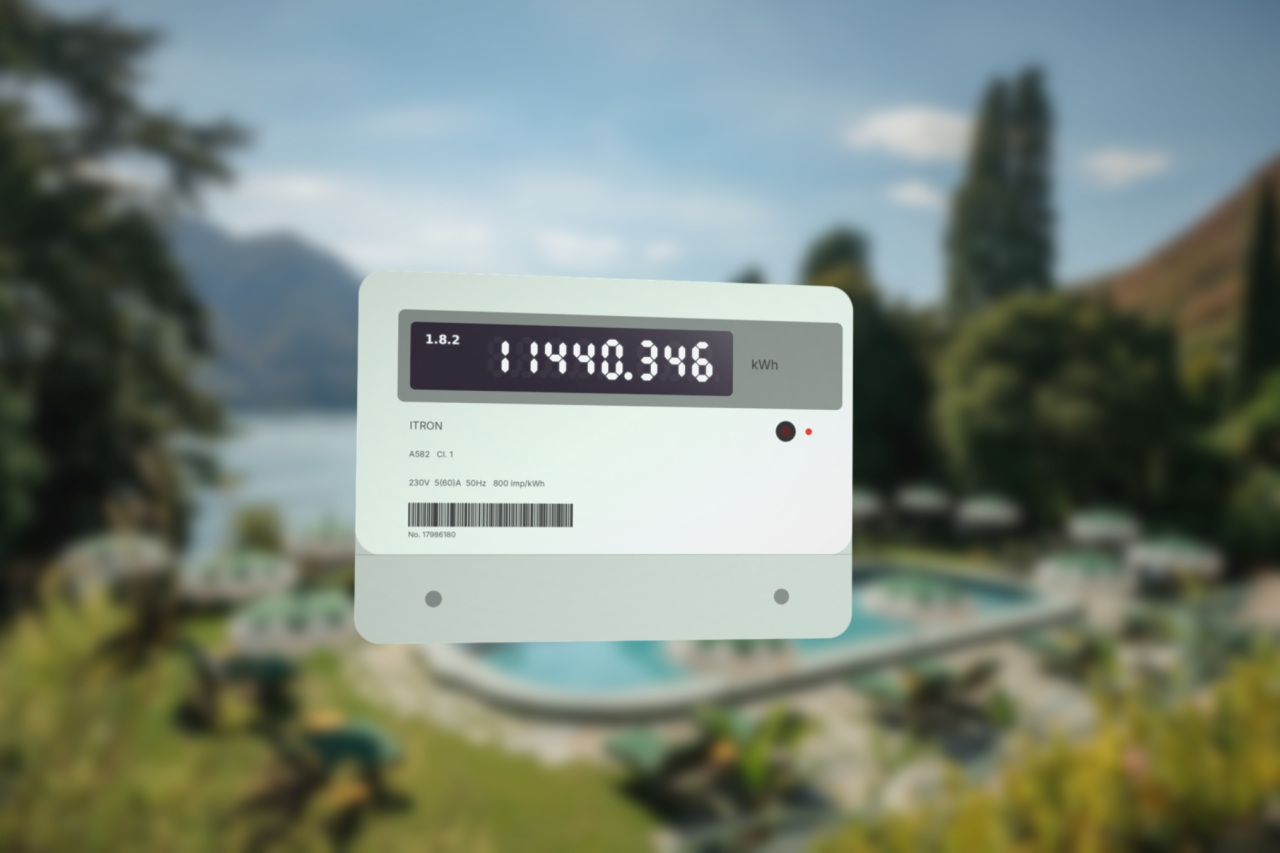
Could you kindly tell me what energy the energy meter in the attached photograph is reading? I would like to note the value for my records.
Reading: 11440.346 kWh
